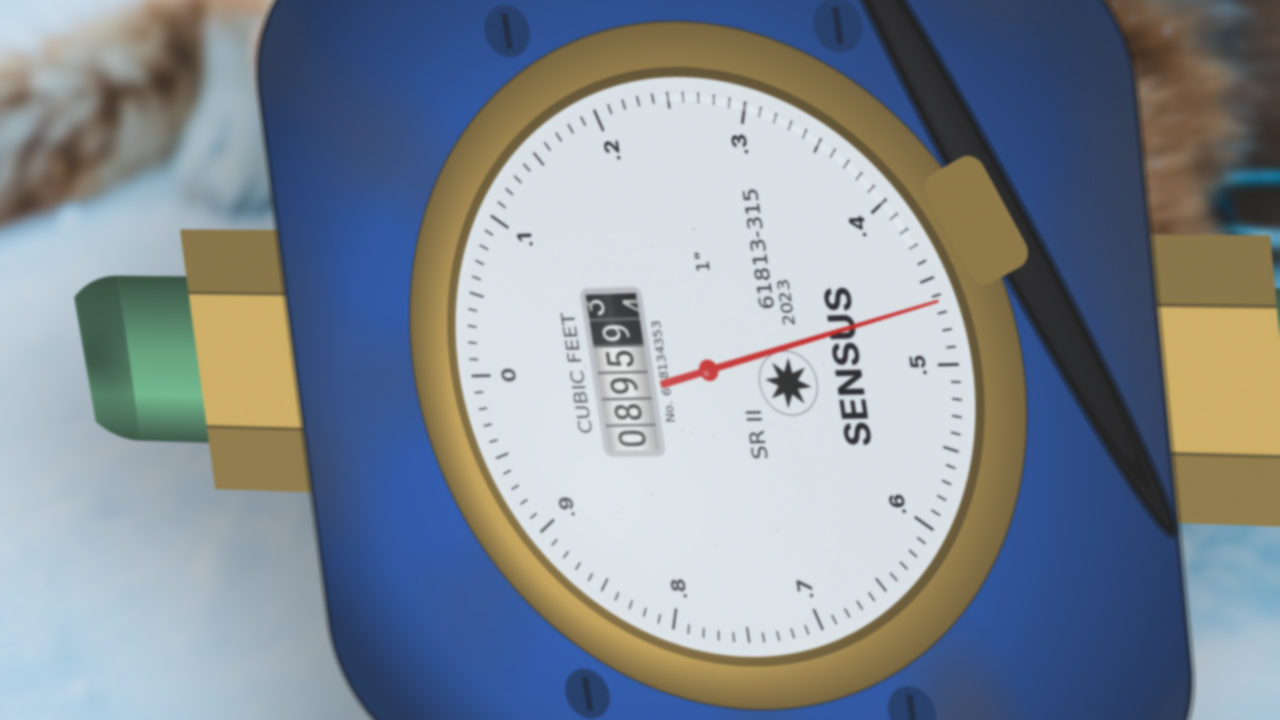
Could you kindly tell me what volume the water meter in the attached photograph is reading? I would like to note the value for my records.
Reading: 89593.46 ft³
